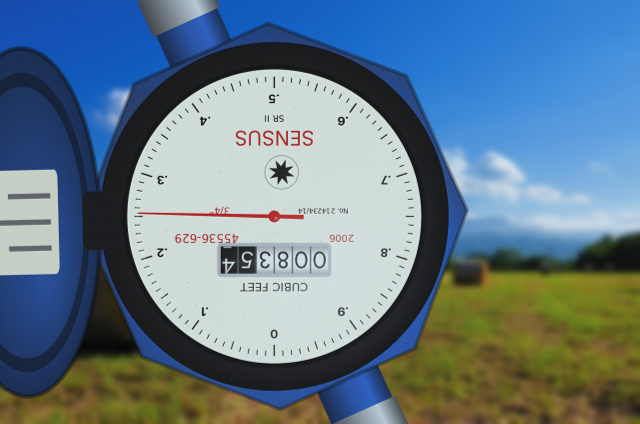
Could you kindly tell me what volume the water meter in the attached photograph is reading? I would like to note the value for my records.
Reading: 8354.25 ft³
